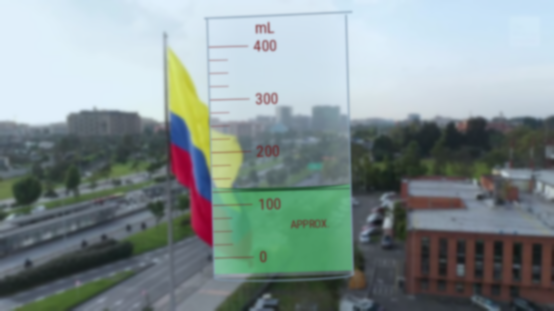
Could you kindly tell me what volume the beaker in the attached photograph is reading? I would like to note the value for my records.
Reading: 125 mL
